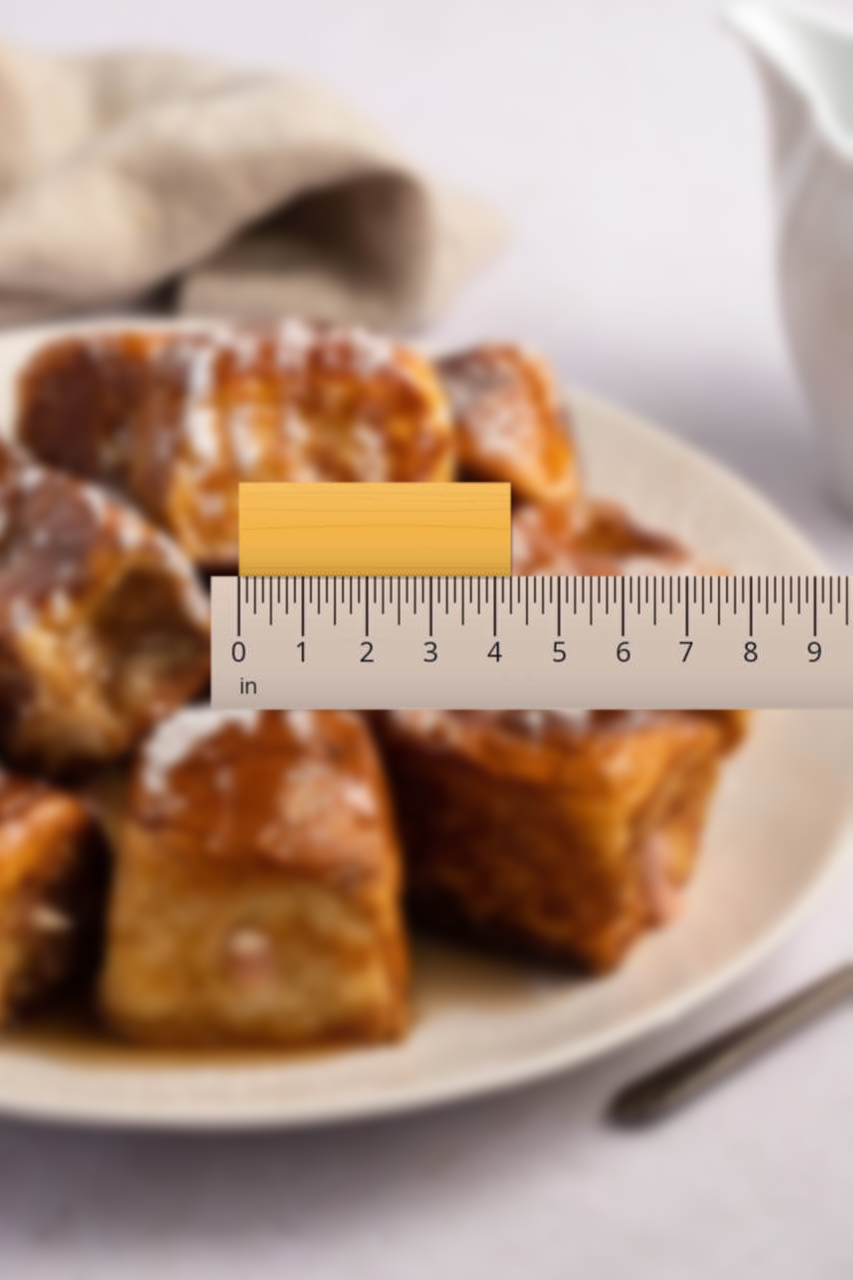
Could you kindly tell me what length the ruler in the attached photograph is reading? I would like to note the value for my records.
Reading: 4.25 in
